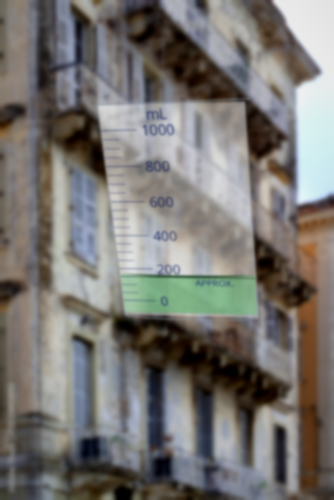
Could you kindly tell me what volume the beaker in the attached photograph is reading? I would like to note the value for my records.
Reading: 150 mL
